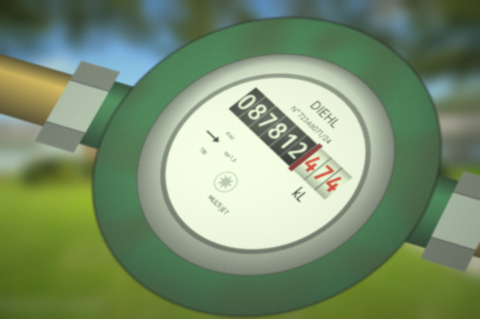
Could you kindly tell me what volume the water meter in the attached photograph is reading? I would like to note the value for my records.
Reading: 87812.474 kL
